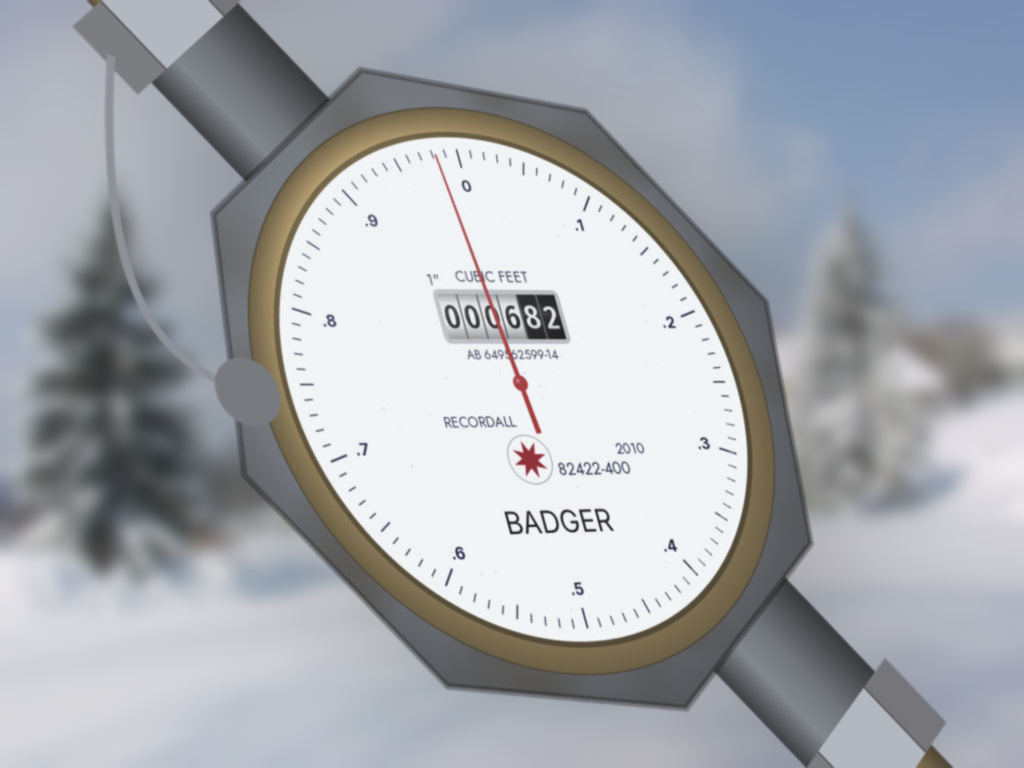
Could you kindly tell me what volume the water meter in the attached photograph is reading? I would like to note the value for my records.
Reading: 681.98 ft³
